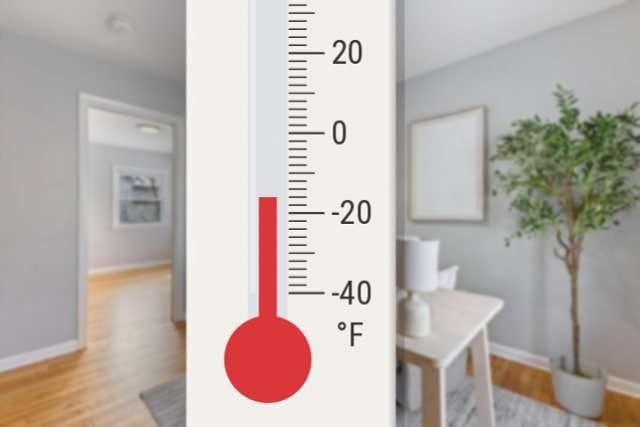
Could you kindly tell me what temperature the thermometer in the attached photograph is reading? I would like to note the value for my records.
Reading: -16 °F
